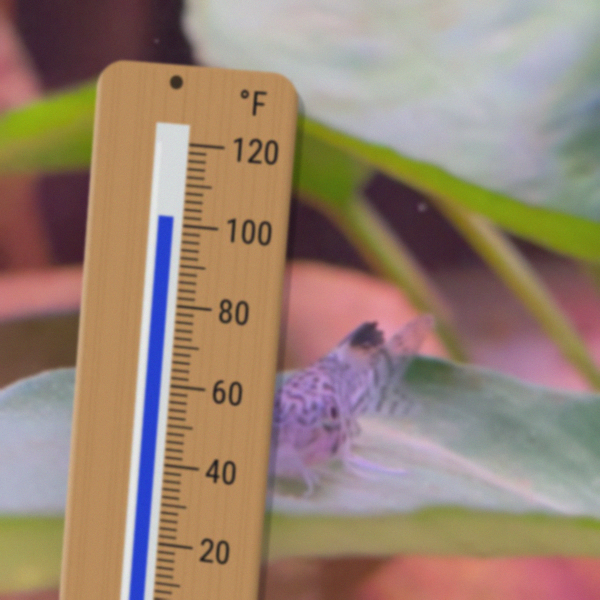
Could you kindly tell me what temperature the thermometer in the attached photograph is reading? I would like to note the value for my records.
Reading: 102 °F
